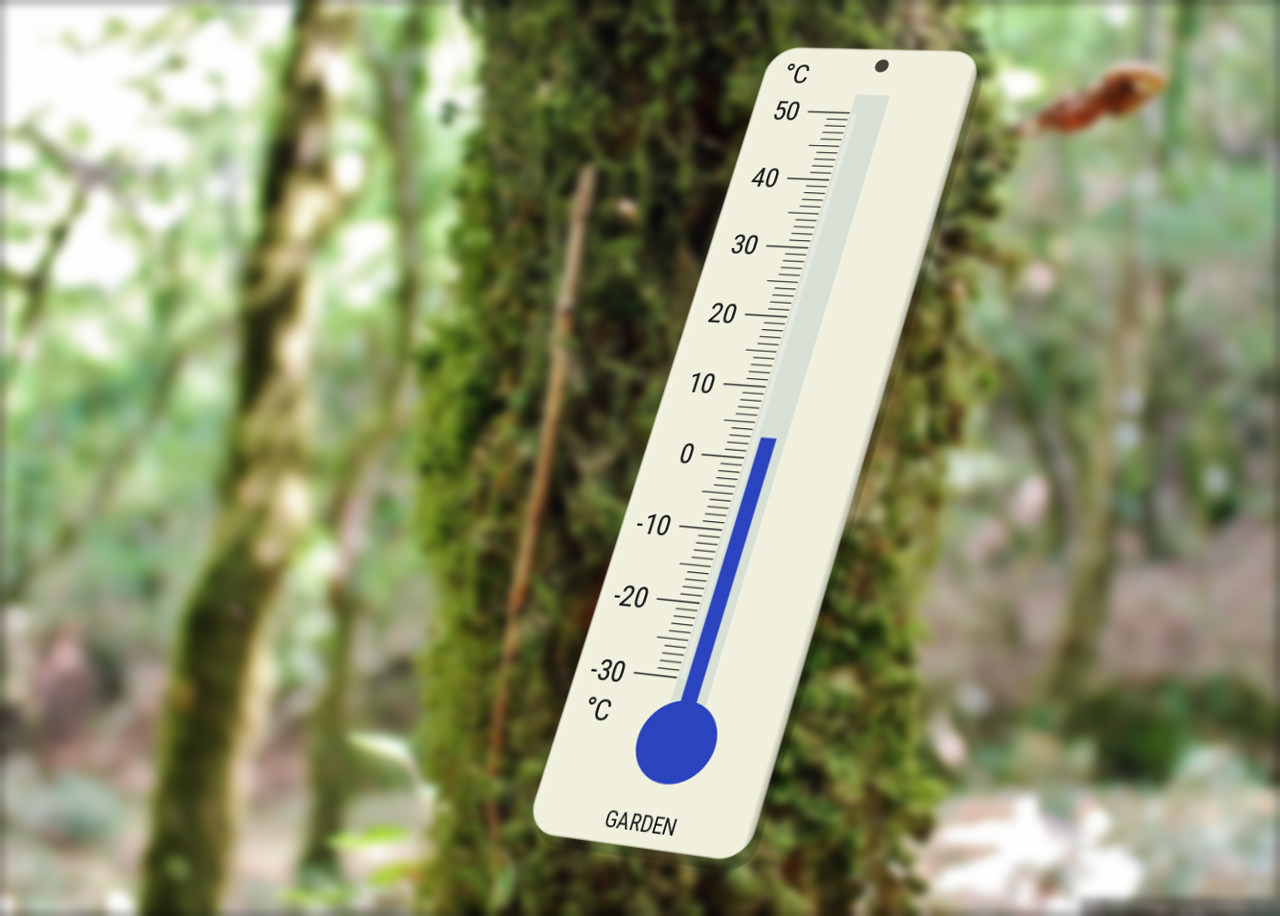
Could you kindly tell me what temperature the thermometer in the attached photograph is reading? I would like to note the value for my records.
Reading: 3 °C
